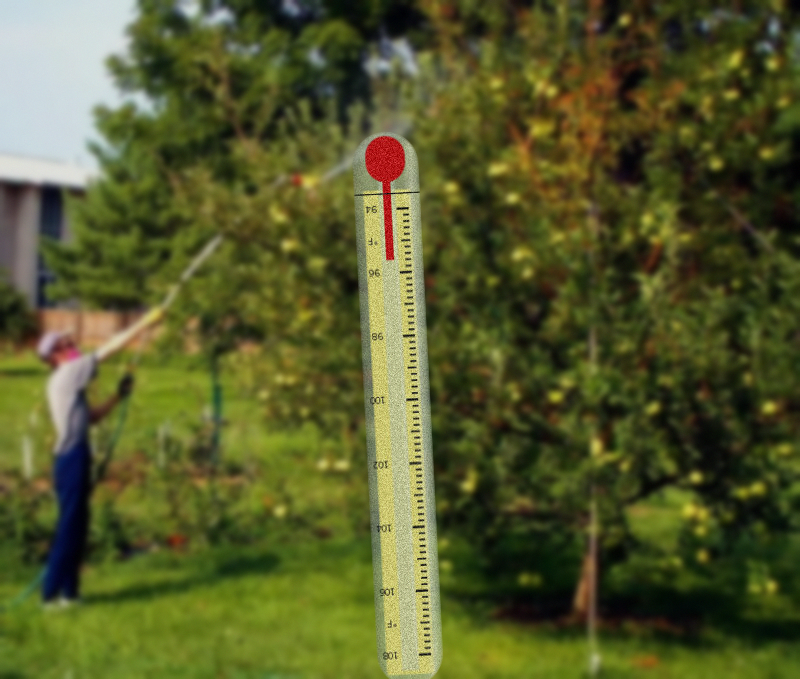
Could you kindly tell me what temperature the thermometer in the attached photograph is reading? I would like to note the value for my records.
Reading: 95.6 °F
